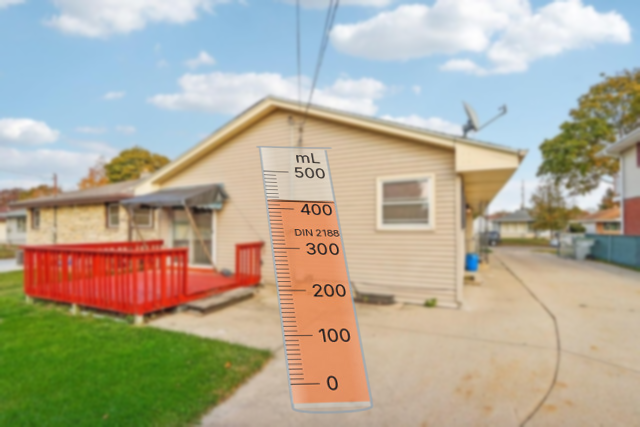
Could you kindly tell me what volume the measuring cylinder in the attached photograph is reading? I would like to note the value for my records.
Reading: 420 mL
